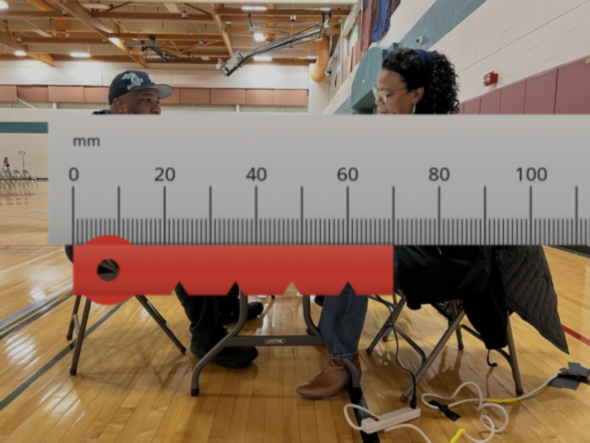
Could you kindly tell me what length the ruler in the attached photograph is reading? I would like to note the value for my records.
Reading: 70 mm
